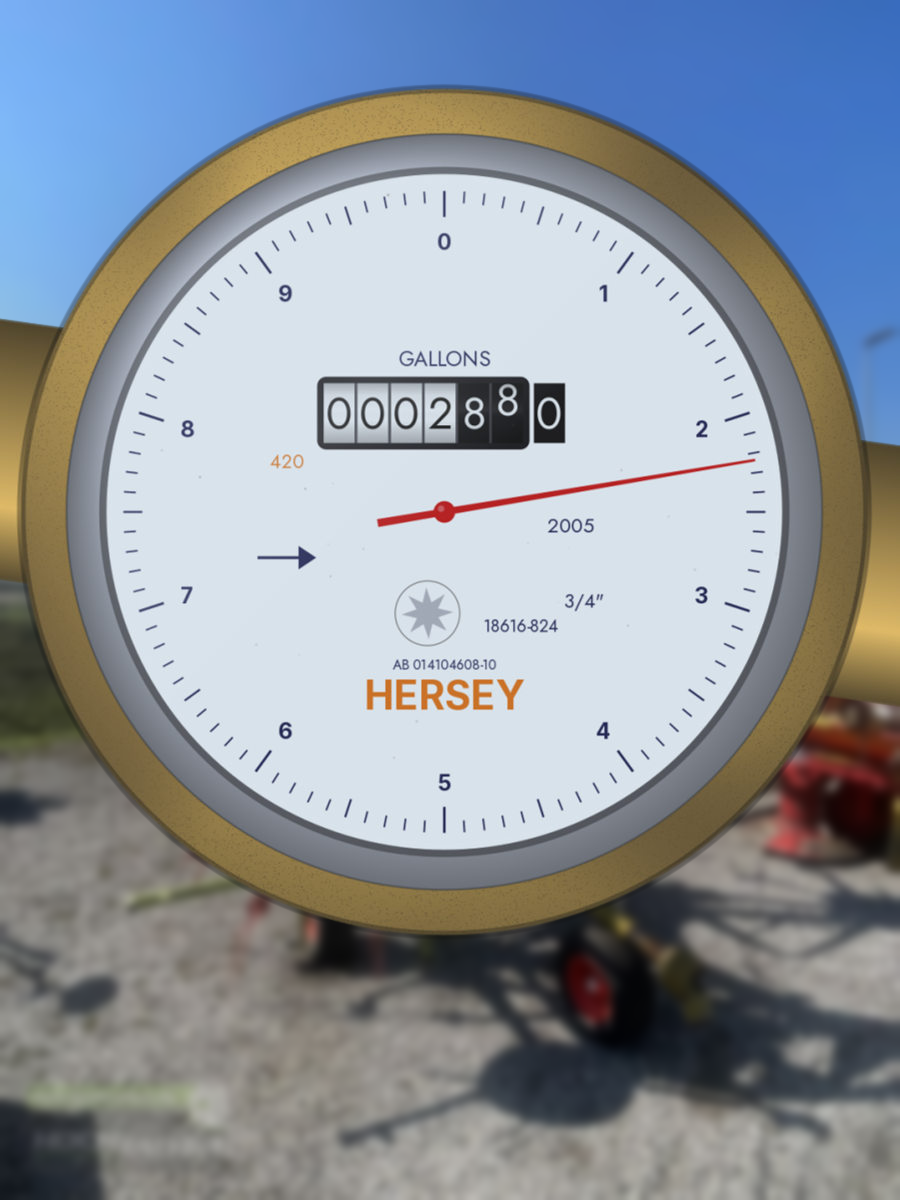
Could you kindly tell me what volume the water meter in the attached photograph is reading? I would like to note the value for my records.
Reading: 2882.2 gal
